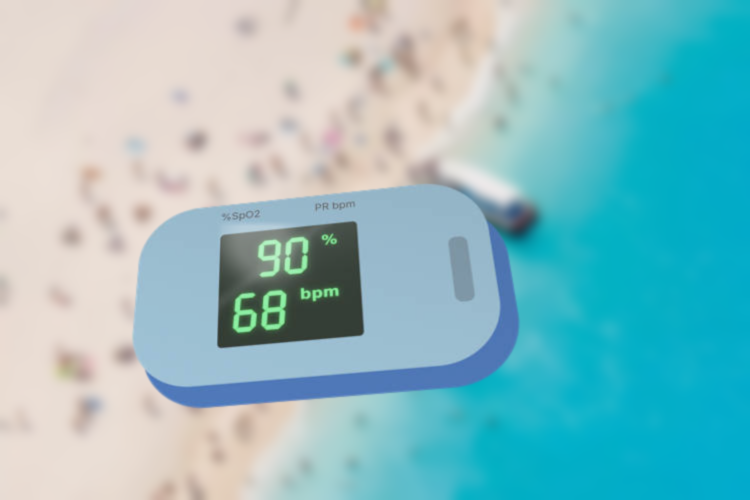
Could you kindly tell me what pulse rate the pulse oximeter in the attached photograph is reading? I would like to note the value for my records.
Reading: 68 bpm
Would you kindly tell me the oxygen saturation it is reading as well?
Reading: 90 %
